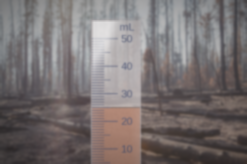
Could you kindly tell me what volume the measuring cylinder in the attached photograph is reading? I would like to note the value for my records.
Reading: 25 mL
